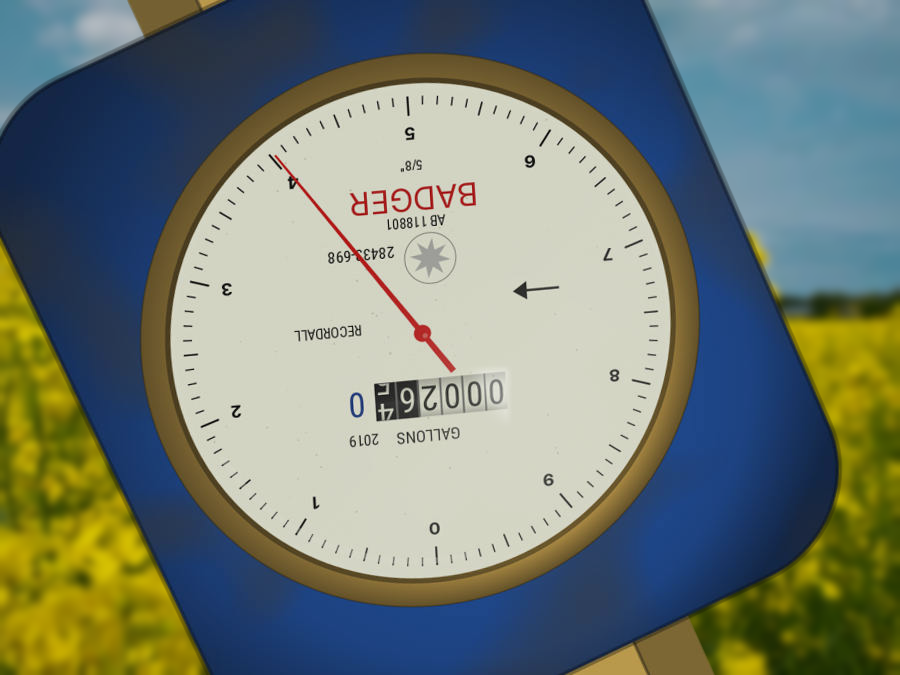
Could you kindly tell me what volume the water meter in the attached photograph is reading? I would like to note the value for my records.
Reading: 2644.0 gal
